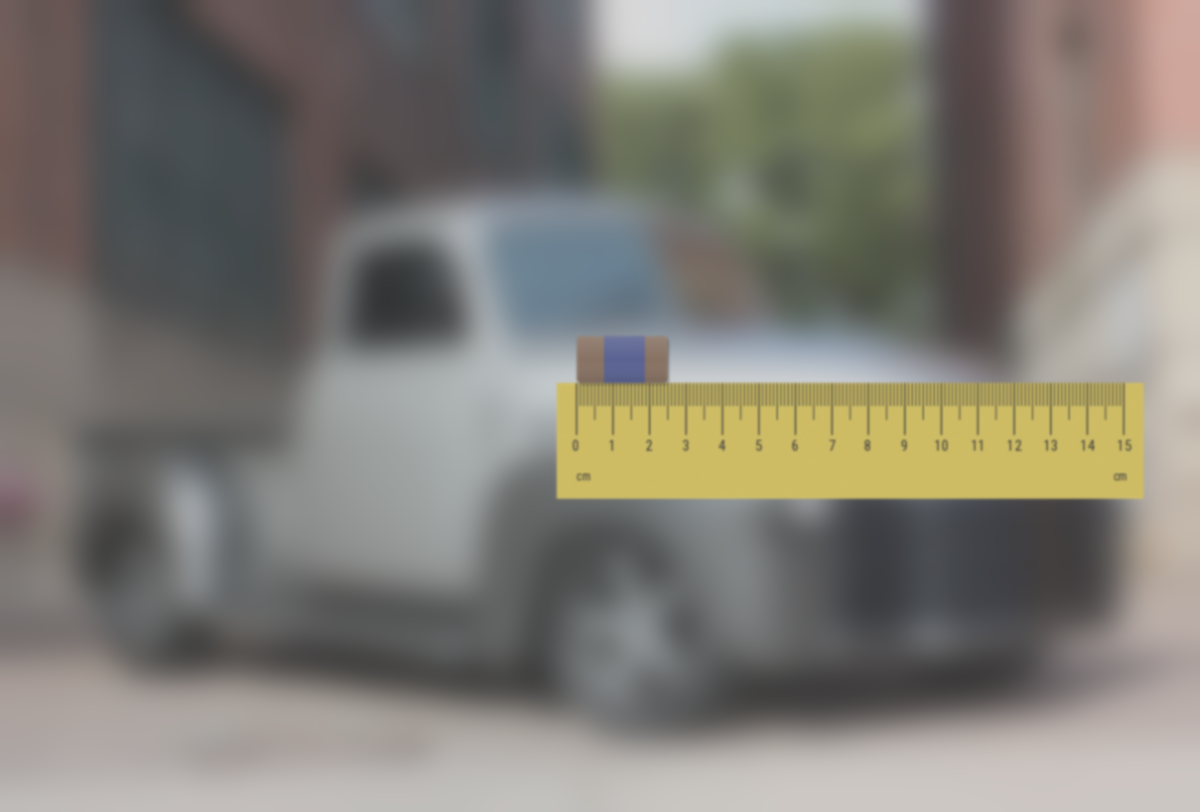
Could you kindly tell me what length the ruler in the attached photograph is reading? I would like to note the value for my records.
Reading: 2.5 cm
